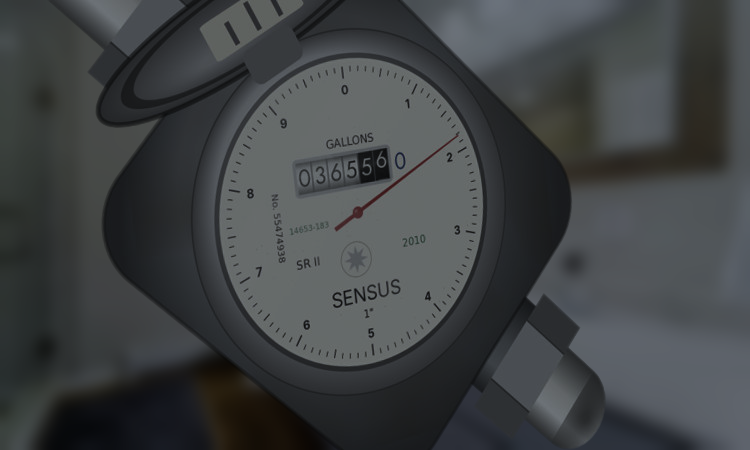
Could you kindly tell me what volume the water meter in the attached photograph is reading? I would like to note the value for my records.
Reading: 365561.8 gal
